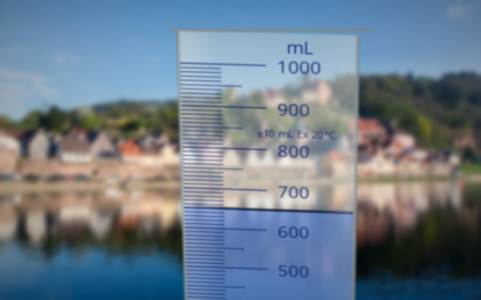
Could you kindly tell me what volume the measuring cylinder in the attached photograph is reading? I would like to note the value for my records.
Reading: 650 mL
